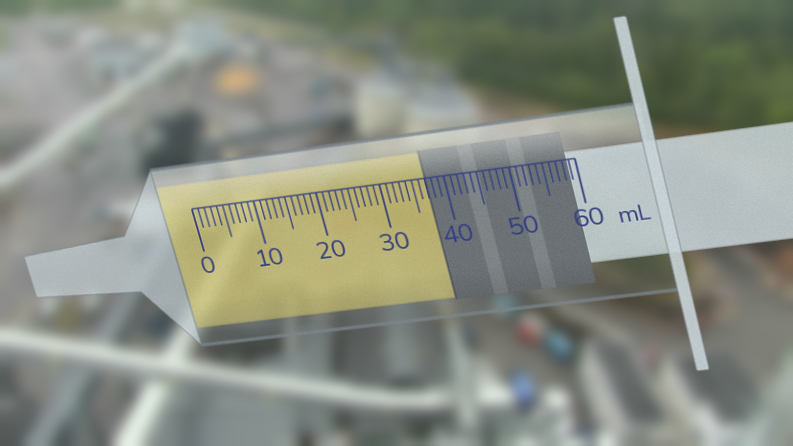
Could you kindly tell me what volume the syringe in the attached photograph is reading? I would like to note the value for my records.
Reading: 37 mL
